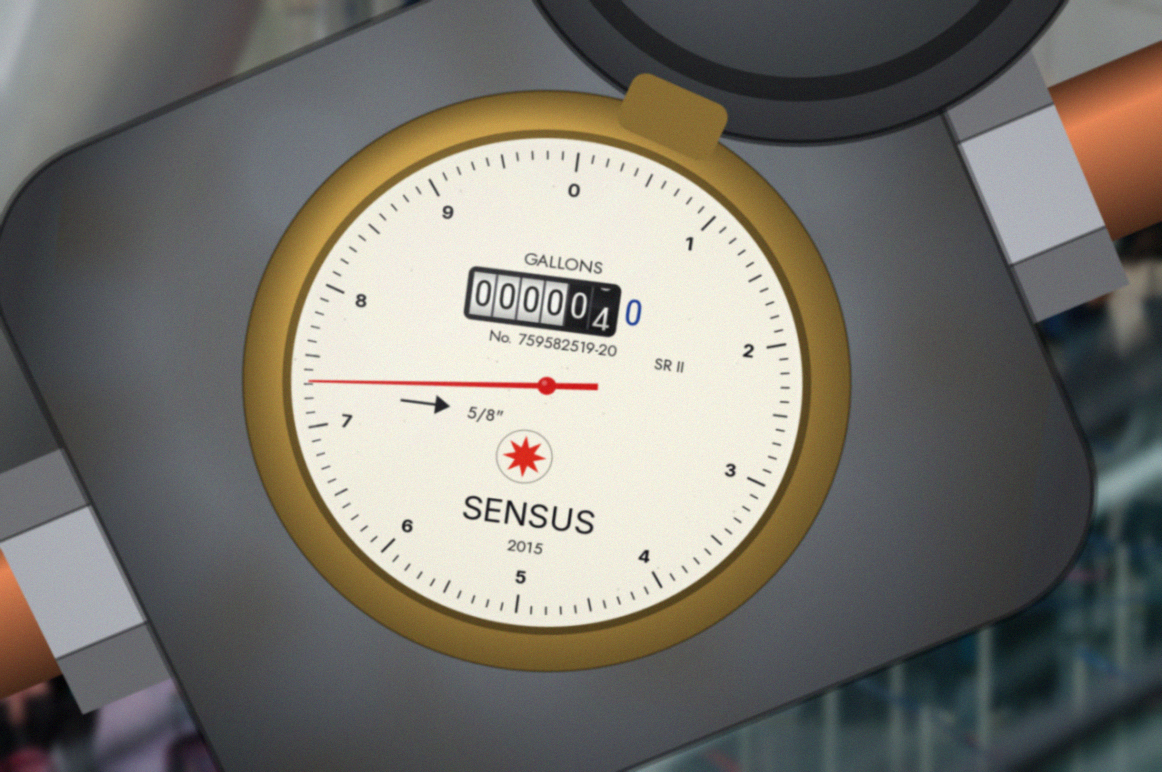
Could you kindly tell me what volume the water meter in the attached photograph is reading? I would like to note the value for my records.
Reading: 37.3 gal
